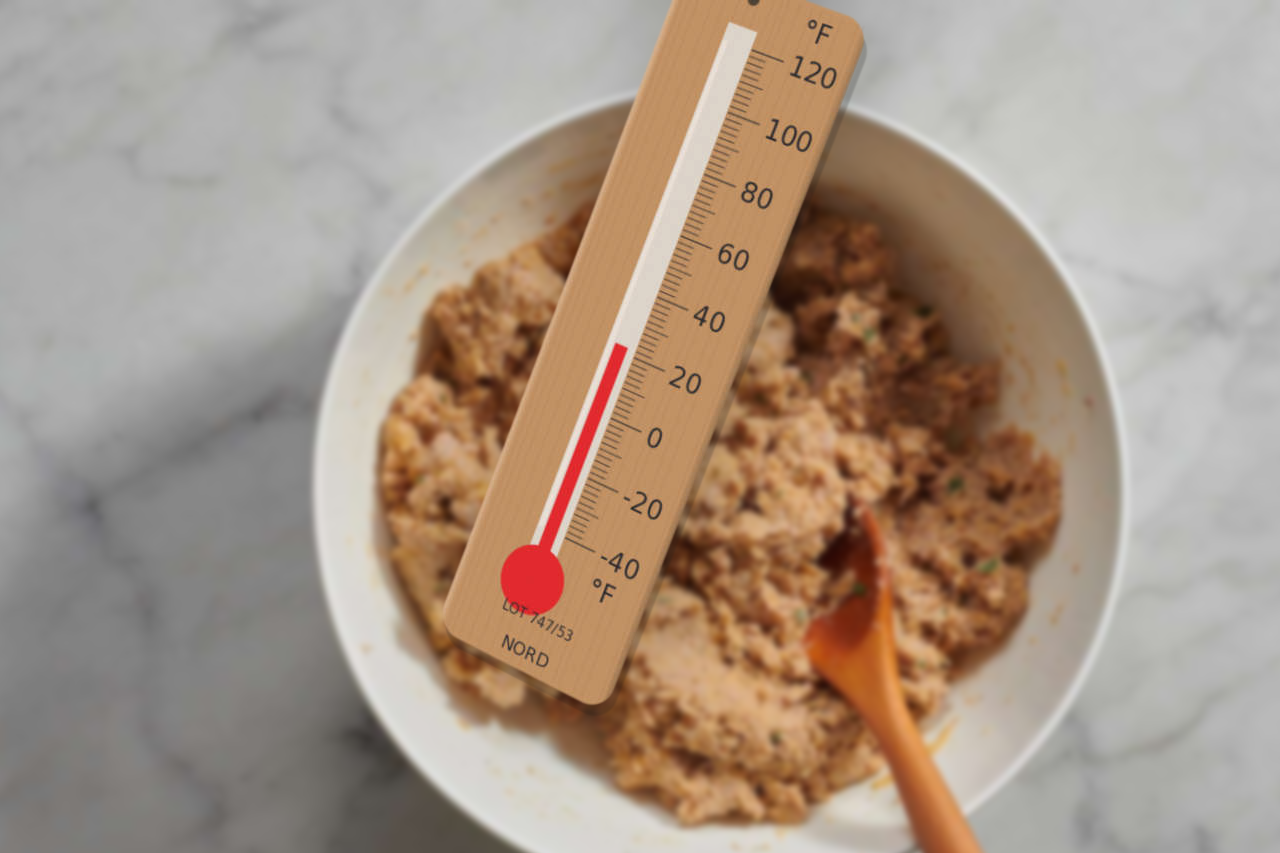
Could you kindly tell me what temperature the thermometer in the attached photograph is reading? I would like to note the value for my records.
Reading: 22 °F
